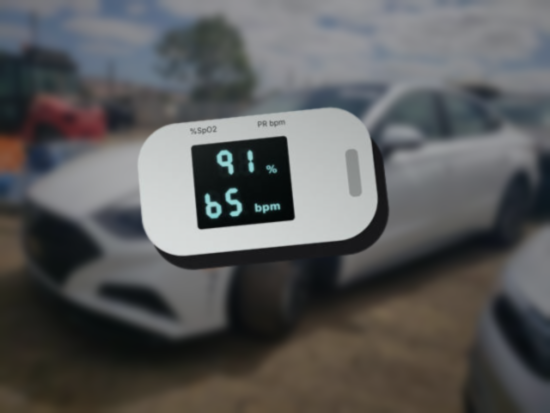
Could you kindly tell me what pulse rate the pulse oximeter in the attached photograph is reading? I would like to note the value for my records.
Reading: 65 bpm
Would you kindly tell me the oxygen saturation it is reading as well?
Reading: 91 %
